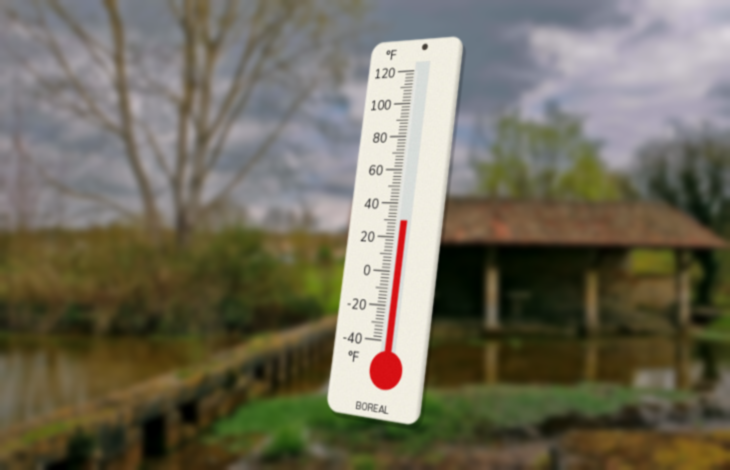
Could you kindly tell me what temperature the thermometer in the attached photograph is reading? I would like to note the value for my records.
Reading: 30 °F
